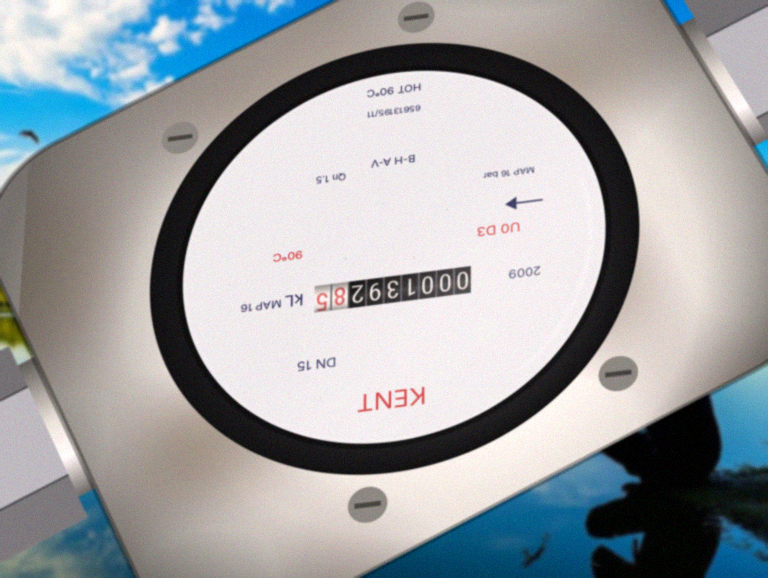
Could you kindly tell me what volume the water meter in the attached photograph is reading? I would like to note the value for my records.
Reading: 1392.85 kL
